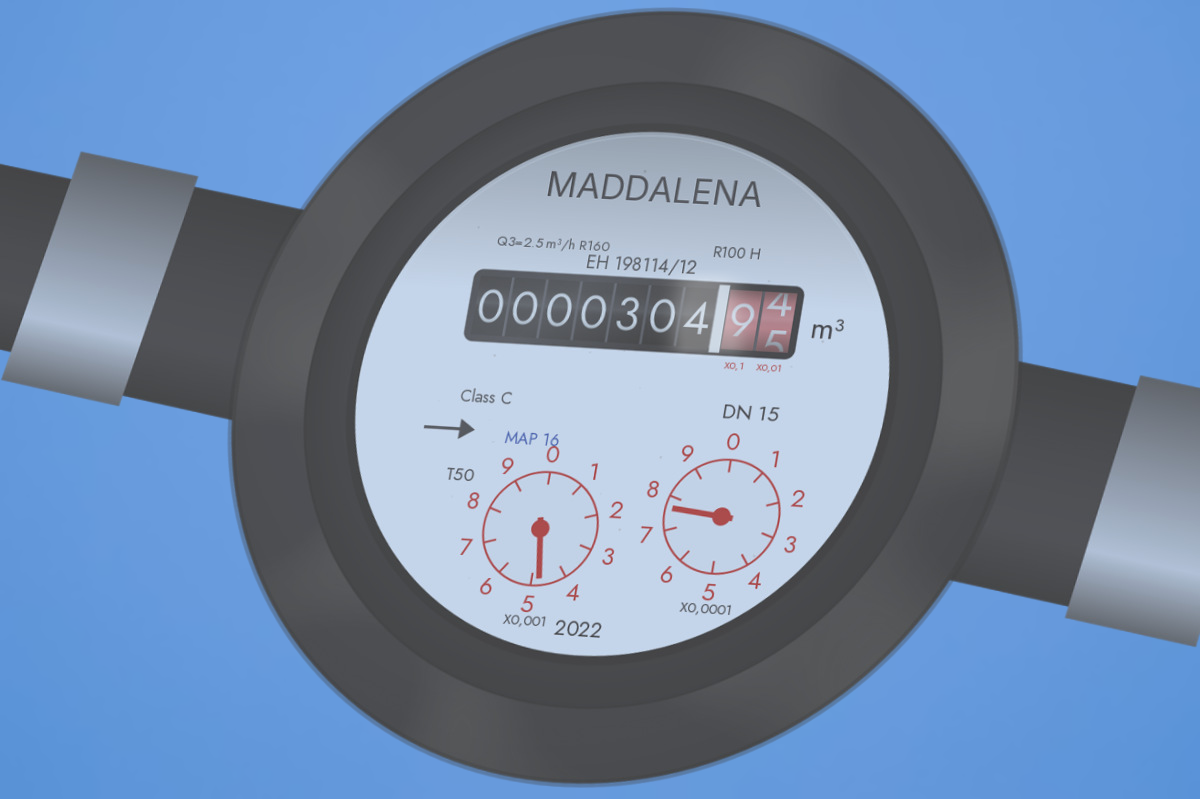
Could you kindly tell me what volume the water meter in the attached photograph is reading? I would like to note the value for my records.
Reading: 304.9447 m³
